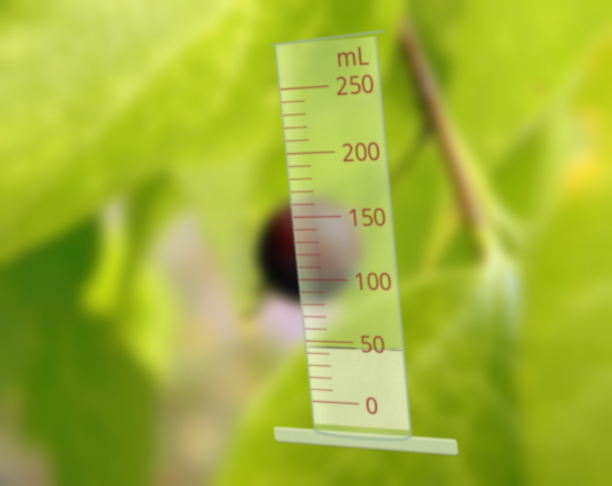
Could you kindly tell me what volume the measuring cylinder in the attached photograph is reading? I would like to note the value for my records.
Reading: 45 mL
